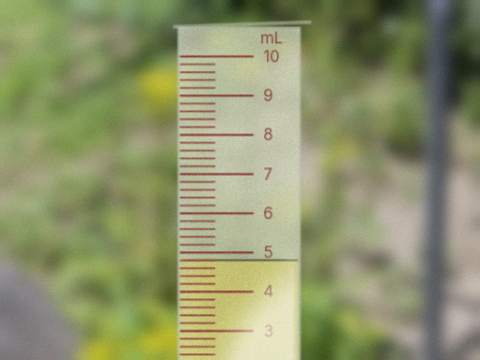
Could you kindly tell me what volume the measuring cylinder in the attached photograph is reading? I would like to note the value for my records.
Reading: 4.8 mL
